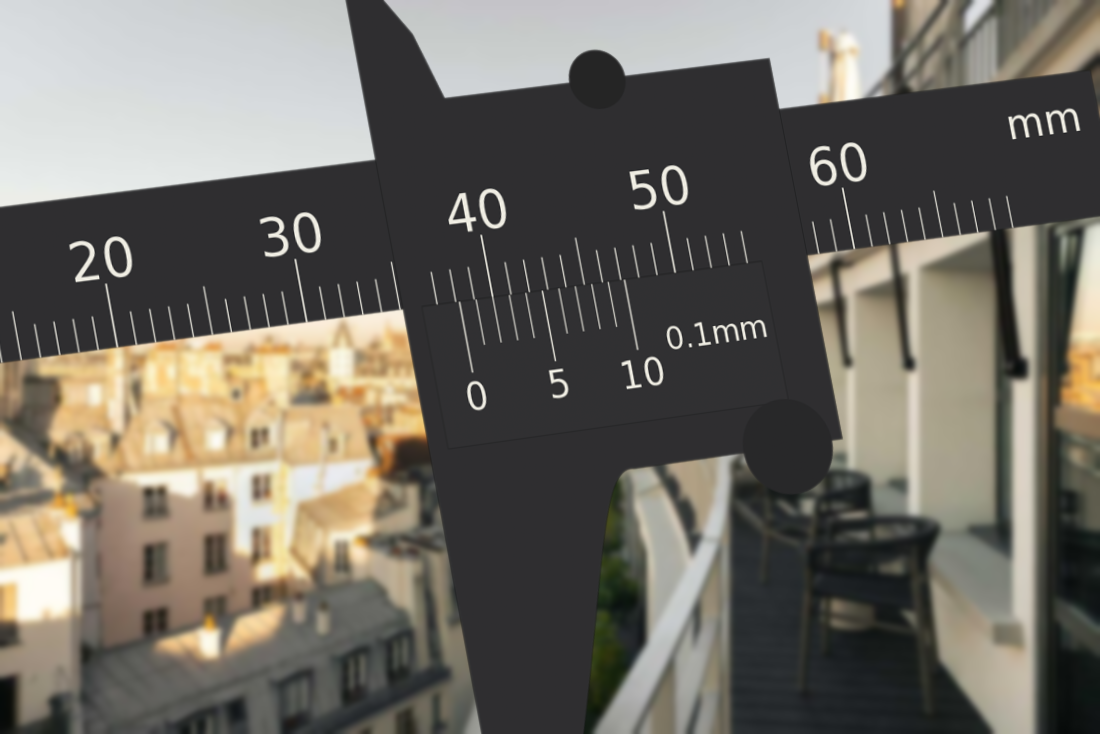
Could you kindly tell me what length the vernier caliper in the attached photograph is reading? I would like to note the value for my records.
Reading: 38.2 mm
